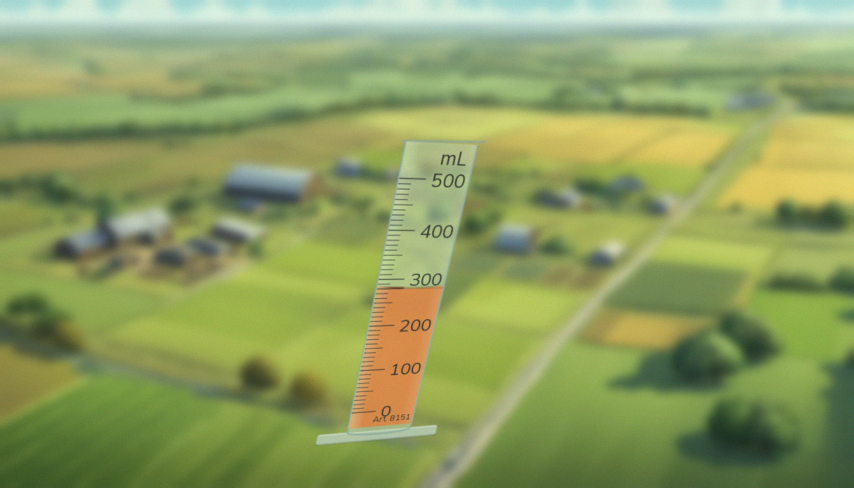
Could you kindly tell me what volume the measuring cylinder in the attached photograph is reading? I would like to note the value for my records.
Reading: 280 mL
